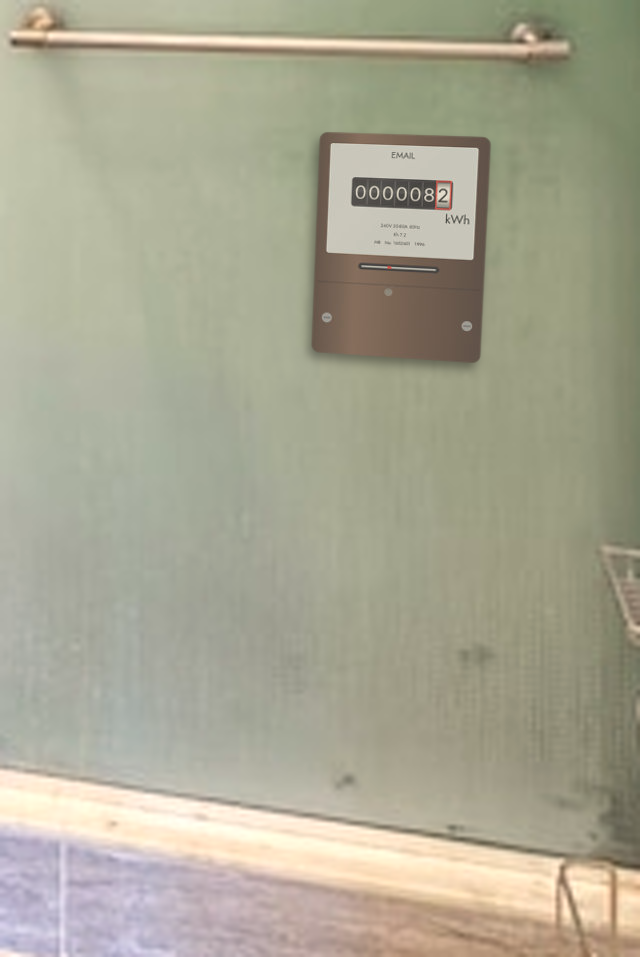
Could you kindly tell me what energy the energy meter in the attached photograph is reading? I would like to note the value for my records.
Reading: 8.2 kWh
